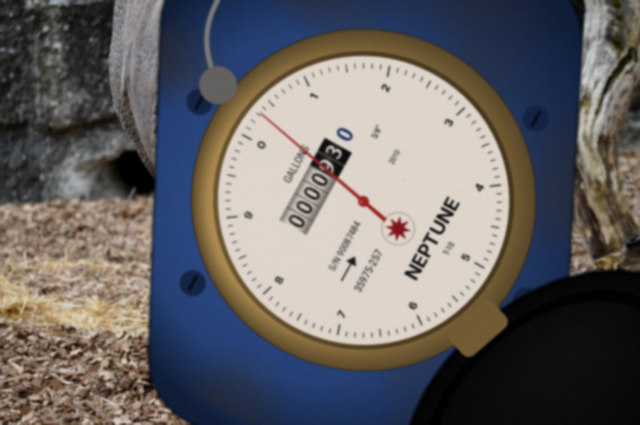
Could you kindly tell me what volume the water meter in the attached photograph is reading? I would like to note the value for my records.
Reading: 930.3 gal
